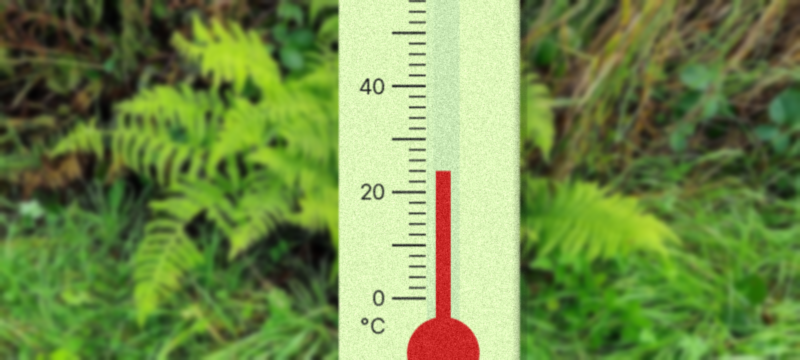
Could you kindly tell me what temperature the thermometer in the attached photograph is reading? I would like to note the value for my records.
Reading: 24 °C
